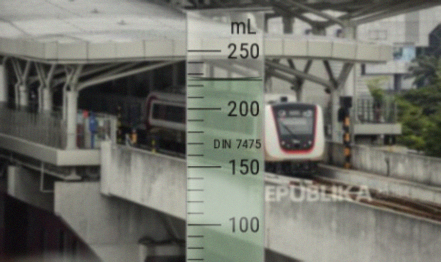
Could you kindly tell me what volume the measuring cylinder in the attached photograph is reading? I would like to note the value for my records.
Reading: 225 mL
